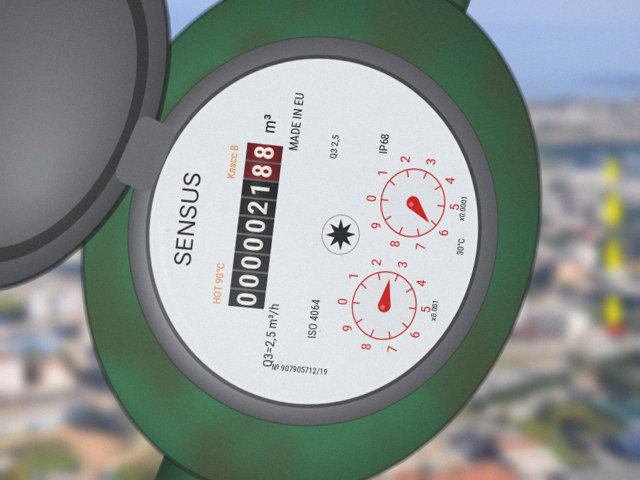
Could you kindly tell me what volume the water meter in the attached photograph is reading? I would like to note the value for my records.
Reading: 21.8826 m³
